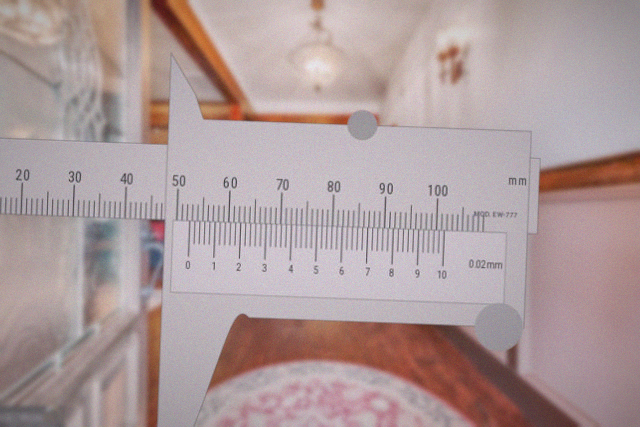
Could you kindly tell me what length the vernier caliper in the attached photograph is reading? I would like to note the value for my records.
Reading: 52.5 mm
